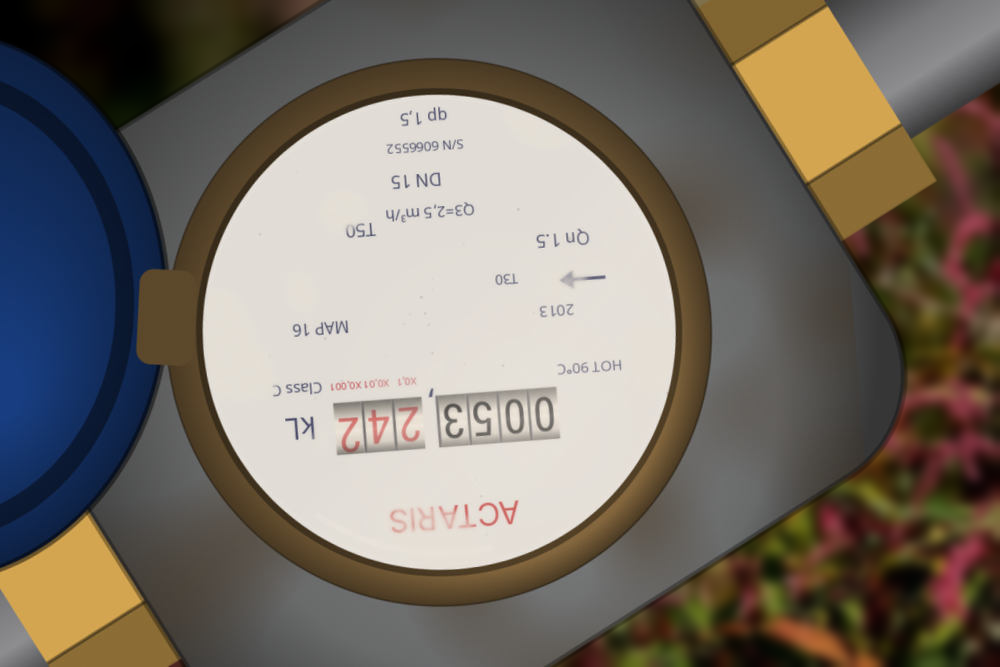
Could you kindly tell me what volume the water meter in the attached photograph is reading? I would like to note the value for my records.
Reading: 53.242 kL
